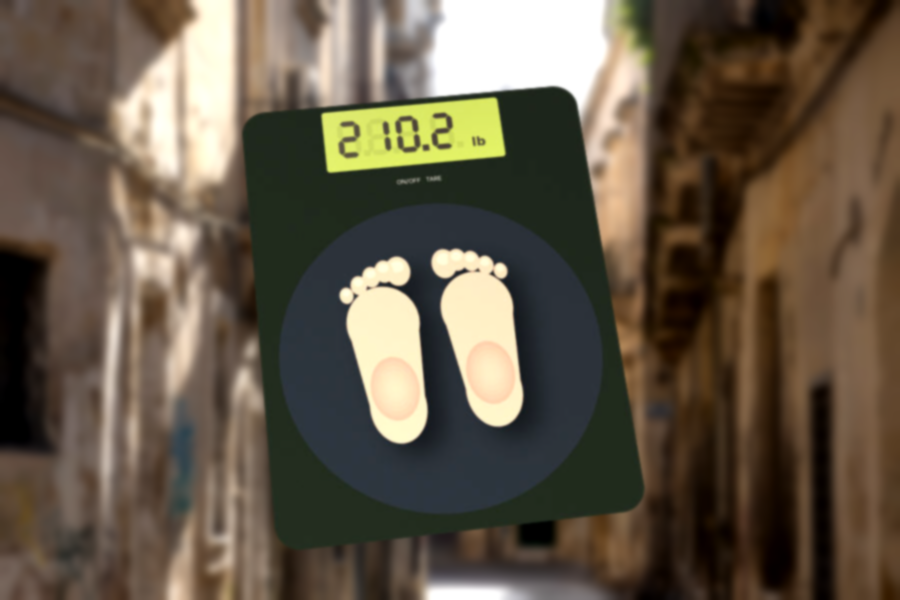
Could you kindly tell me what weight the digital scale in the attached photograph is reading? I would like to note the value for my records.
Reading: 210.2 lb
